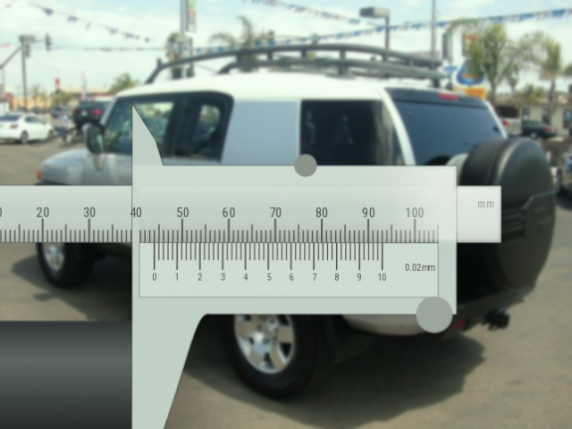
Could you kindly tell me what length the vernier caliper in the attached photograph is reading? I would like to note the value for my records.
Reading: 44.0 mm
